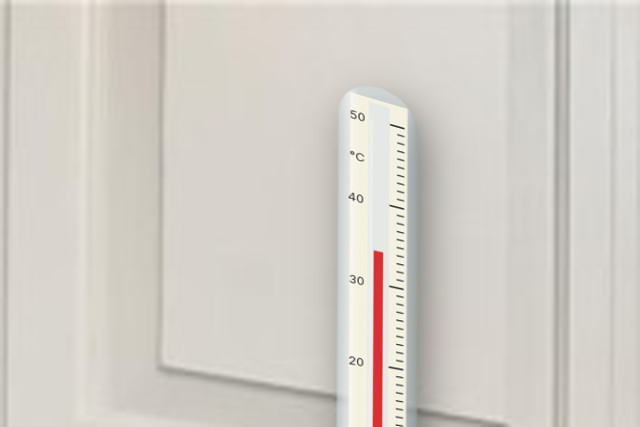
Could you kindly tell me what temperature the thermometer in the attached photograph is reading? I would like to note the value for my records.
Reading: 34 °C
